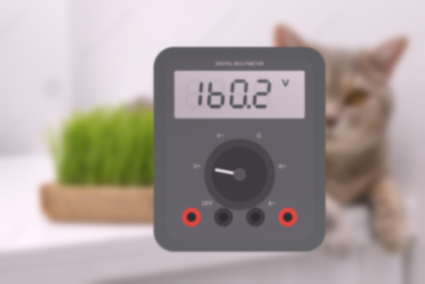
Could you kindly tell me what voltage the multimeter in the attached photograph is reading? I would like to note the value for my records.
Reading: 160.2 V
